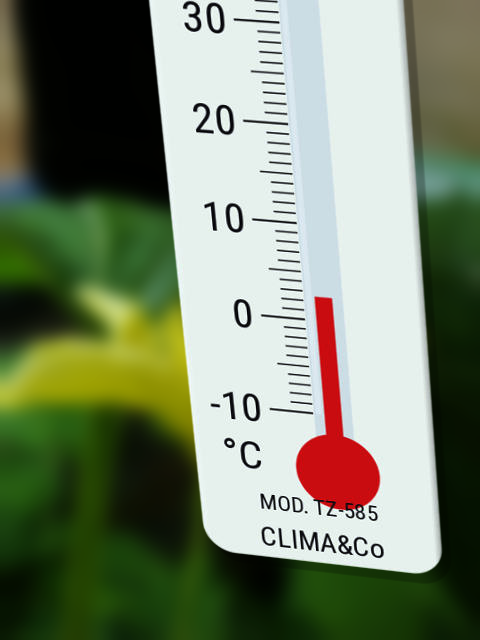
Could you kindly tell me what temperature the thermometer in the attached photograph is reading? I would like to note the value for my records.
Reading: 2.5 °C
